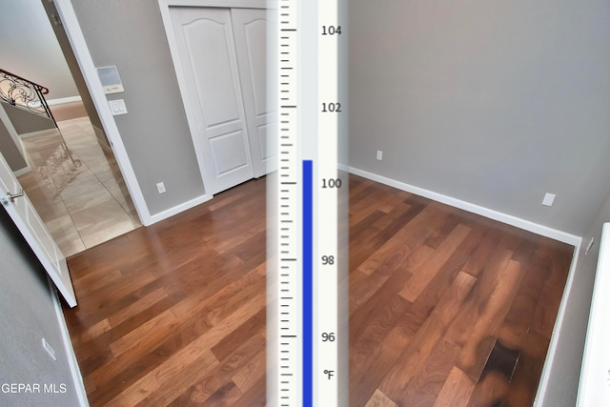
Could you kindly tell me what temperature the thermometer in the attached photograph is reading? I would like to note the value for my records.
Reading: 100.6 °F
